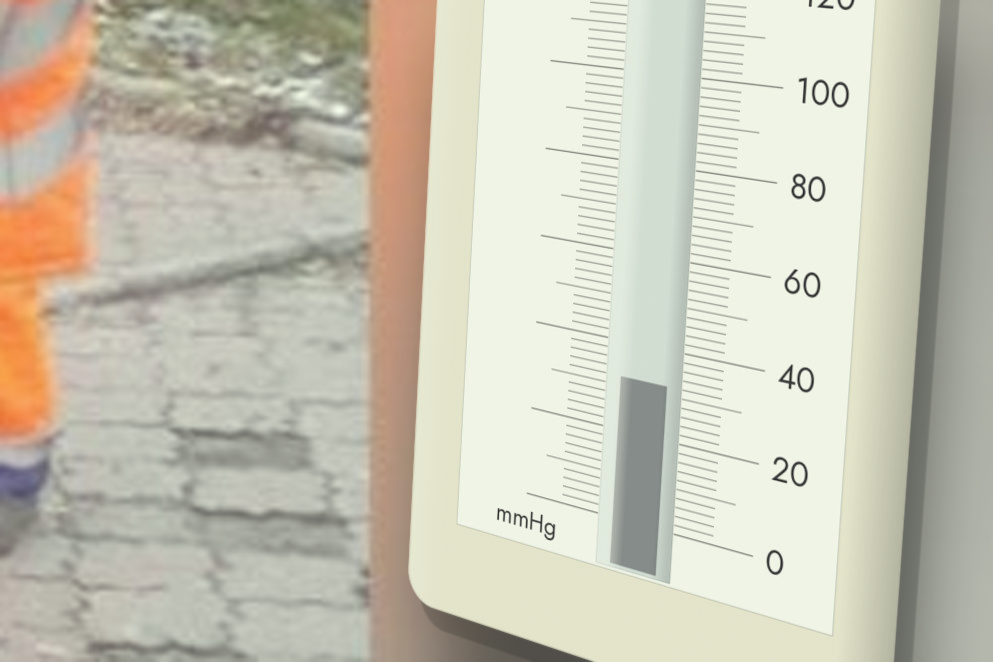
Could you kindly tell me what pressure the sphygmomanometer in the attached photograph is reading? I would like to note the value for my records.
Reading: 32 mmHg
